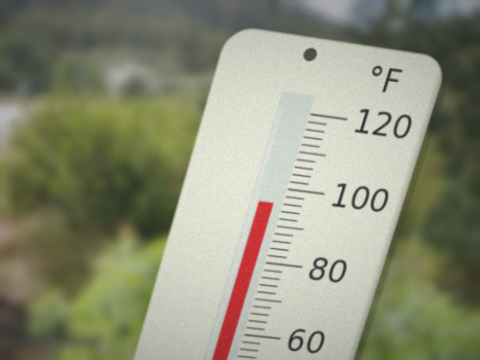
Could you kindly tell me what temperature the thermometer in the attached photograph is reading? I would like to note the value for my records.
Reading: 96 °F
